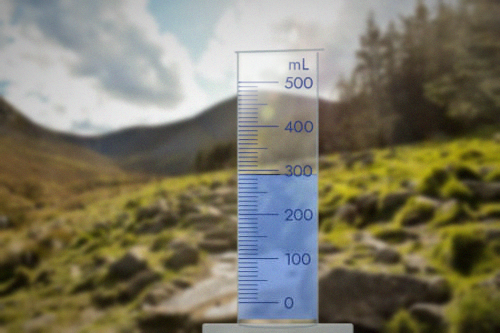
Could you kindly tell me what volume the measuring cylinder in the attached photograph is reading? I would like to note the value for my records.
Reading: 290 mL
